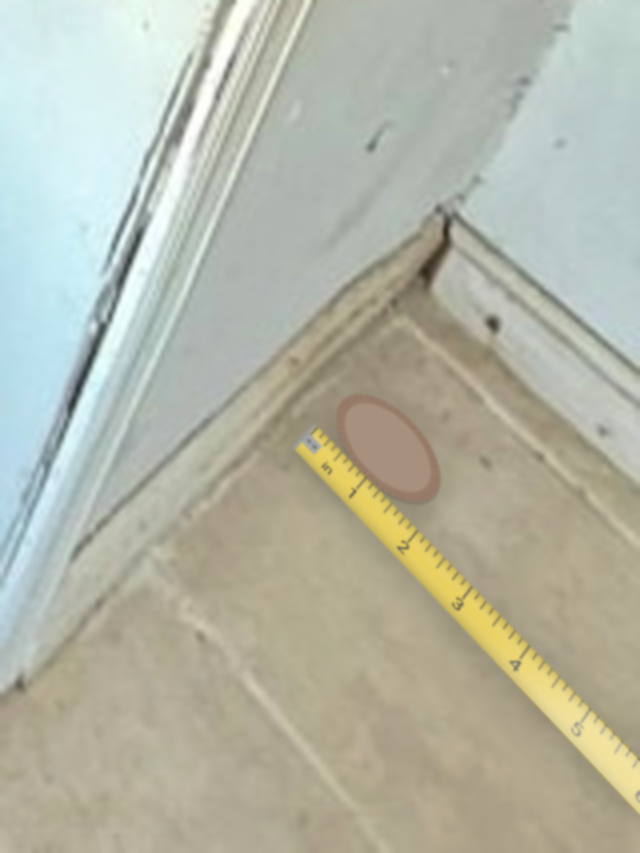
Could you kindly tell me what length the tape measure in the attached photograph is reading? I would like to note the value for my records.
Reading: 1.875 in
